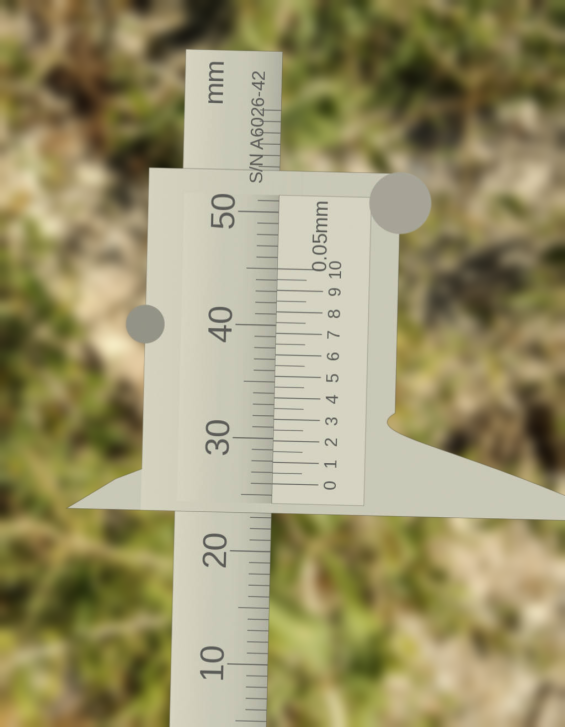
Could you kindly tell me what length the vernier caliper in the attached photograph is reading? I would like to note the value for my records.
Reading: 26.0 mm
